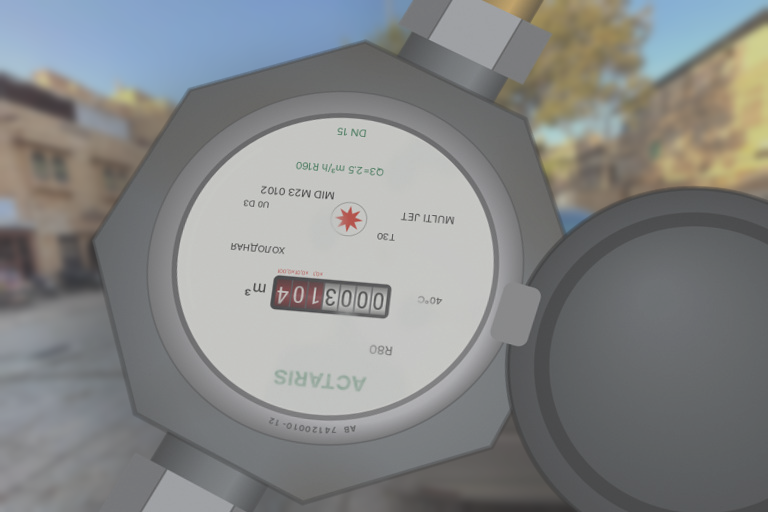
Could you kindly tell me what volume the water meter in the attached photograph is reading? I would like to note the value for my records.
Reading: 3.104 m³
